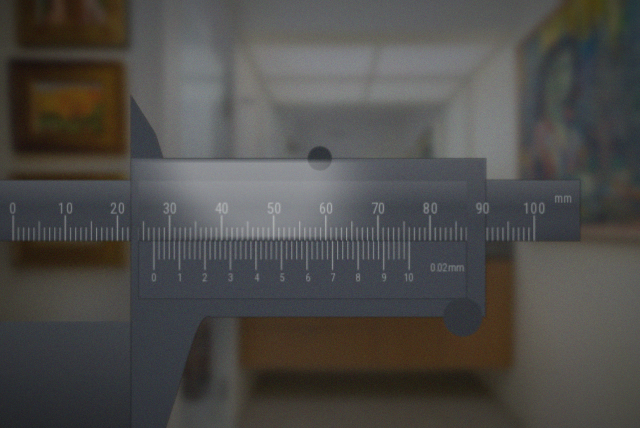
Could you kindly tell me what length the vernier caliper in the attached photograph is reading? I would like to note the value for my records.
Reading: 27.0 mm
